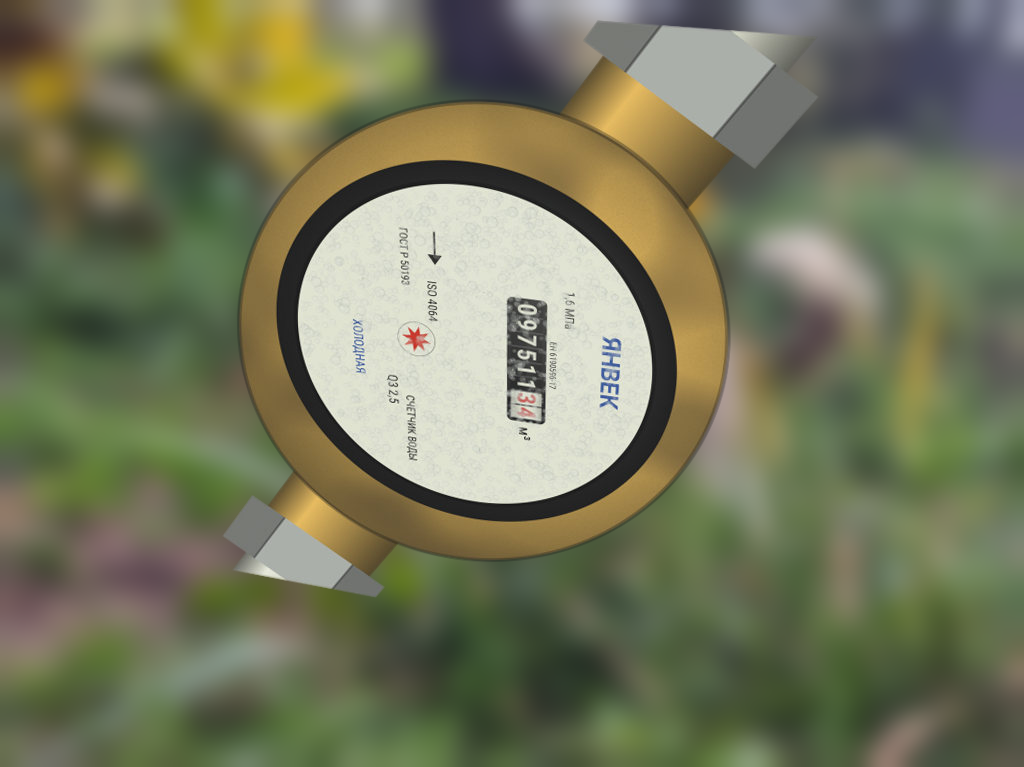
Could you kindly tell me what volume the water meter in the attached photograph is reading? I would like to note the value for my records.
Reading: 97511.34 m³
